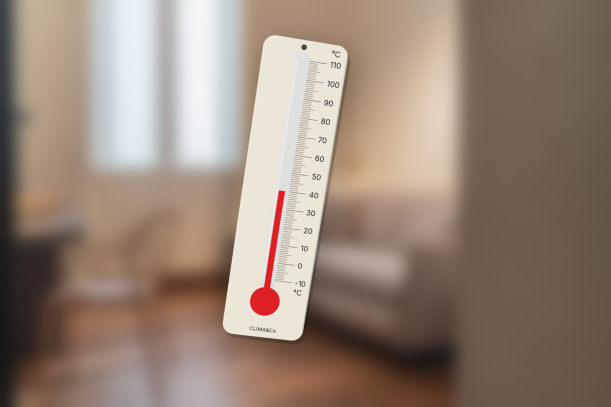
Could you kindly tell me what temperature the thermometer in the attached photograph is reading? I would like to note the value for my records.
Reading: 40 °C
